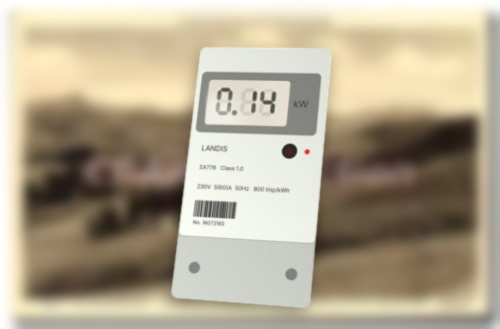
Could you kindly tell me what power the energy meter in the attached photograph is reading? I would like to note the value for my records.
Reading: 0.14 kW
